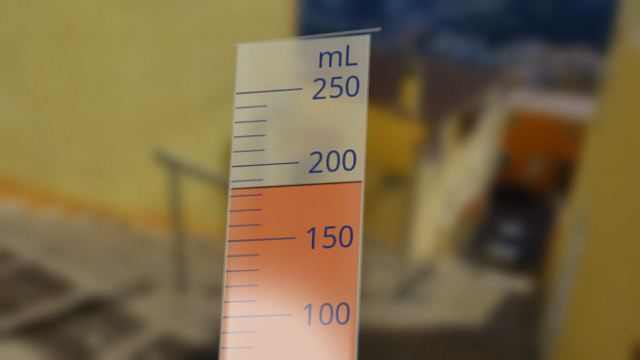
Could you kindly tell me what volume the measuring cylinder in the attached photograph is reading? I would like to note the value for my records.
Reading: 185 mL
